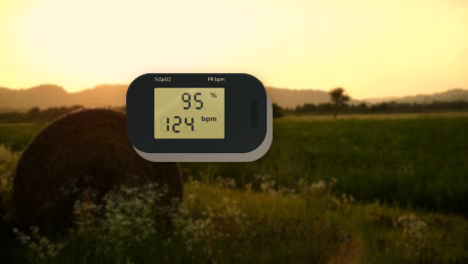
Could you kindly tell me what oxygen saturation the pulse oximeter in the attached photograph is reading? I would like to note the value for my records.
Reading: 95 %
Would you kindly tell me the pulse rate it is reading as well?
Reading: 124 bpm
